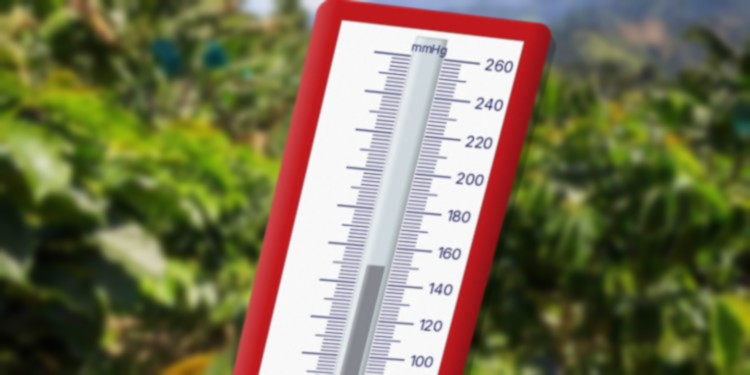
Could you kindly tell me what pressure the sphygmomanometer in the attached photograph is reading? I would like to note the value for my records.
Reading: 150 mmHg
